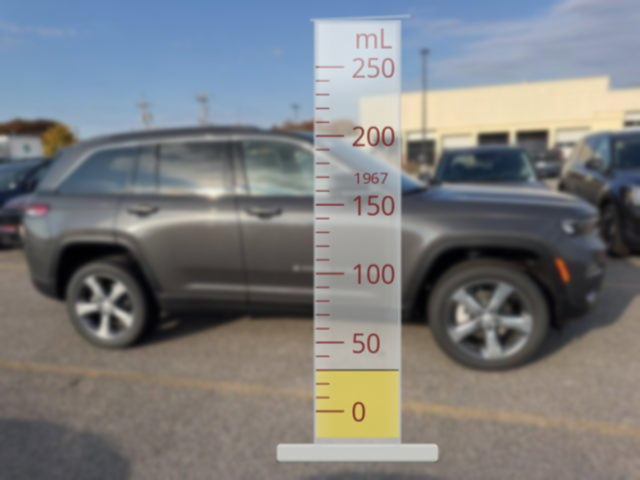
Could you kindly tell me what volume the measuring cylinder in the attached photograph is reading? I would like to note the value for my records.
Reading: 30 mL
